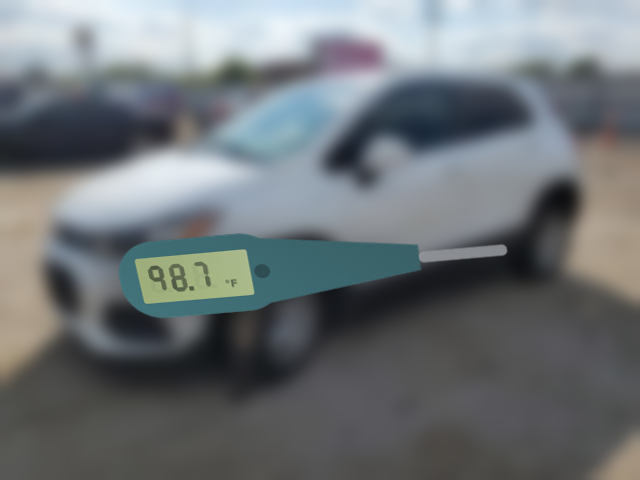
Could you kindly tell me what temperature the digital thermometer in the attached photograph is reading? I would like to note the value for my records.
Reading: 98.7 °F
